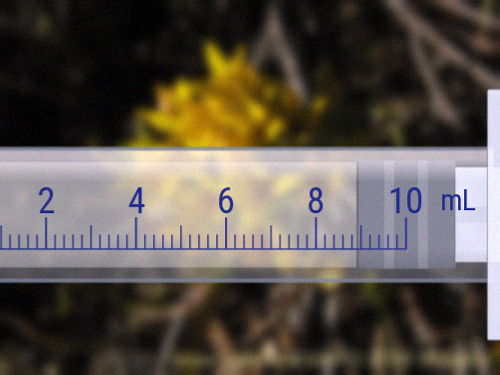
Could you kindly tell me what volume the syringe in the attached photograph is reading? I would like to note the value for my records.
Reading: 8.9 mL
